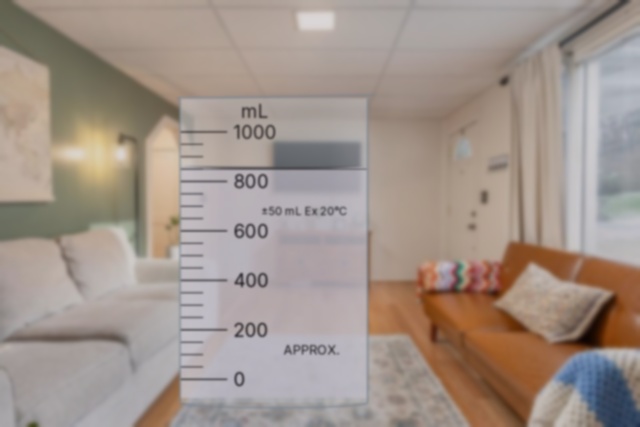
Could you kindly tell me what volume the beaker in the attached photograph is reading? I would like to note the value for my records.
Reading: 850 mL
